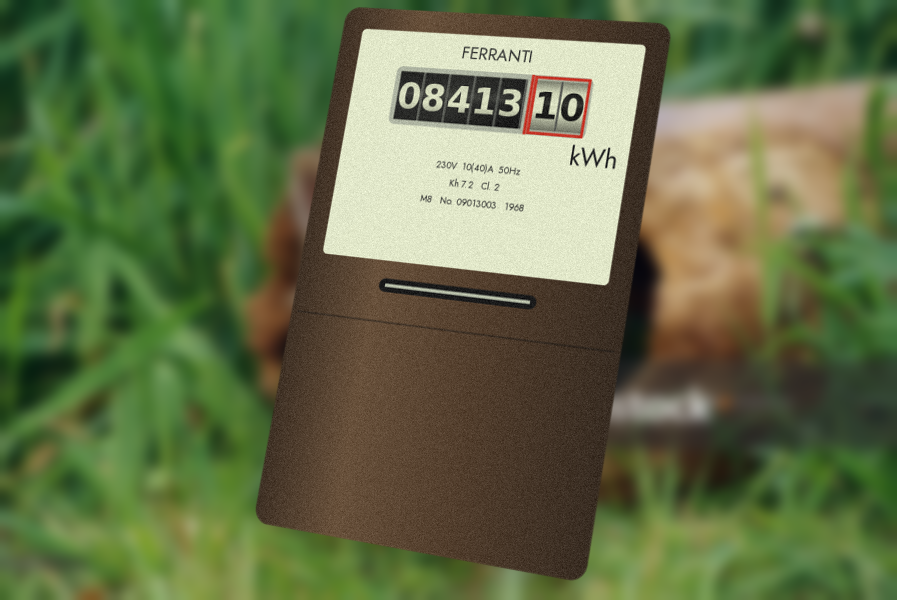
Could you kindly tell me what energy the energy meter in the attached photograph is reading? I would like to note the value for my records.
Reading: 8413.10 kWh
